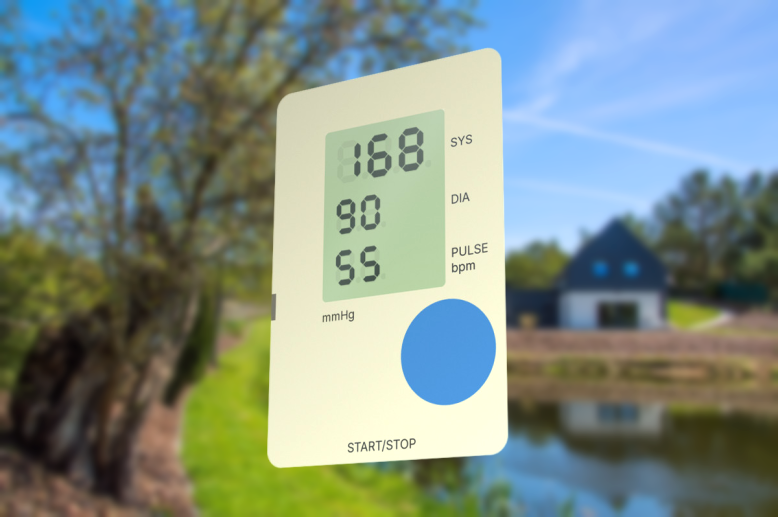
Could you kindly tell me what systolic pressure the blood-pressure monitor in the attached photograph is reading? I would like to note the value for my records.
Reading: 168 mmHg
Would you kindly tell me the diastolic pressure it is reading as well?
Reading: 90 mmHg
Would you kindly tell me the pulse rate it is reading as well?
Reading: 55 bpm
